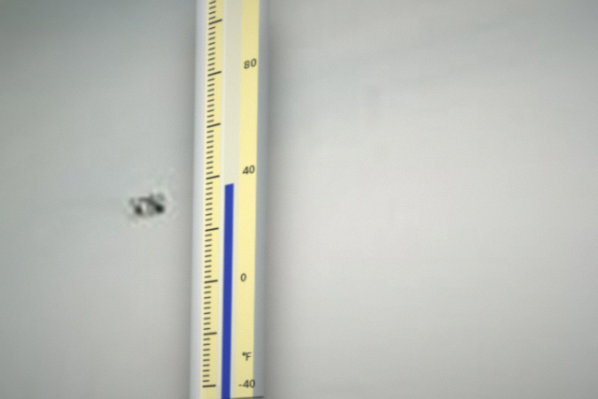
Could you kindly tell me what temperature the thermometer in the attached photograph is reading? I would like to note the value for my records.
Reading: 36 °F
